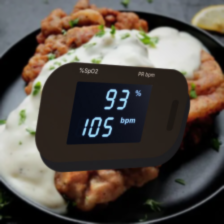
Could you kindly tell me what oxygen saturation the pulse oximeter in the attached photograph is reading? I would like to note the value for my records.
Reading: 93 %
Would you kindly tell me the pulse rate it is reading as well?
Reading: 105 bpm
